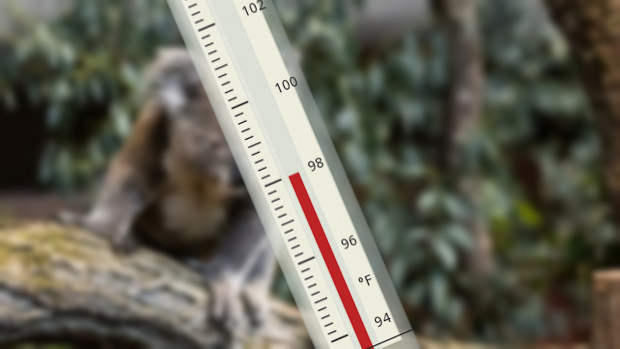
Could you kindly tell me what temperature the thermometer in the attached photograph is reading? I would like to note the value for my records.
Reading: 98 °F
